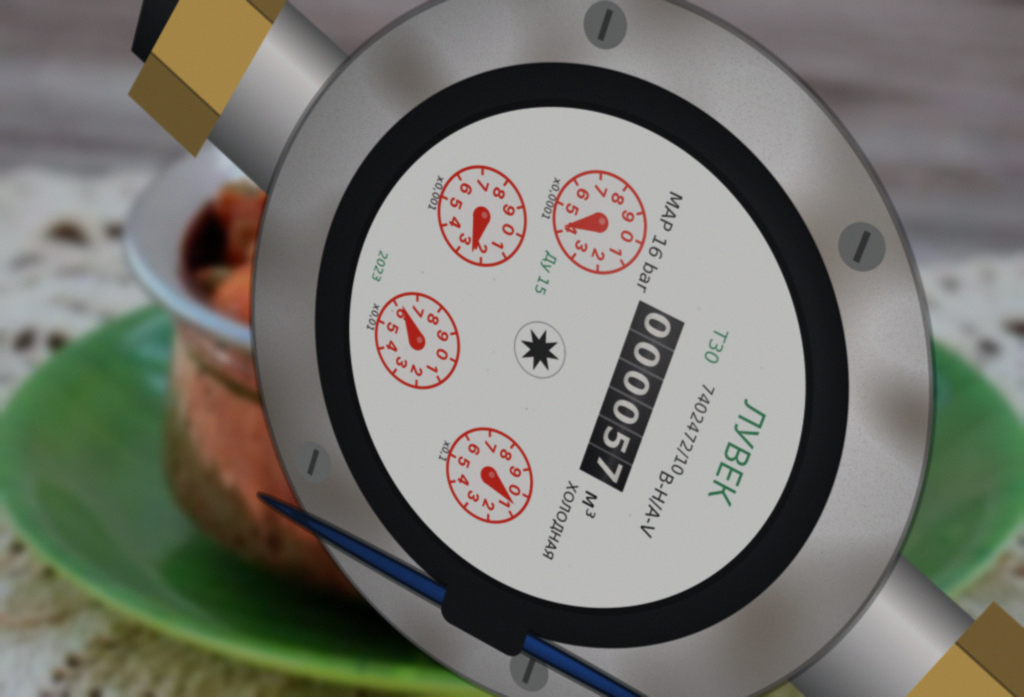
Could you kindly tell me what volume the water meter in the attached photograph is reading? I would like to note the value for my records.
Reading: 57.0624 m³
